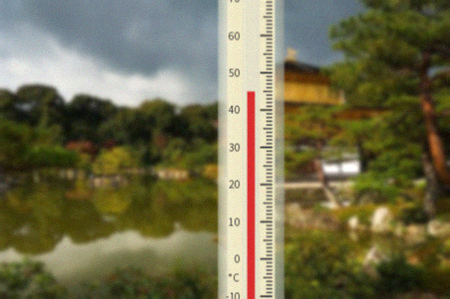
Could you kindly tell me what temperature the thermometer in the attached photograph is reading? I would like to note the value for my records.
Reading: 45 °C
